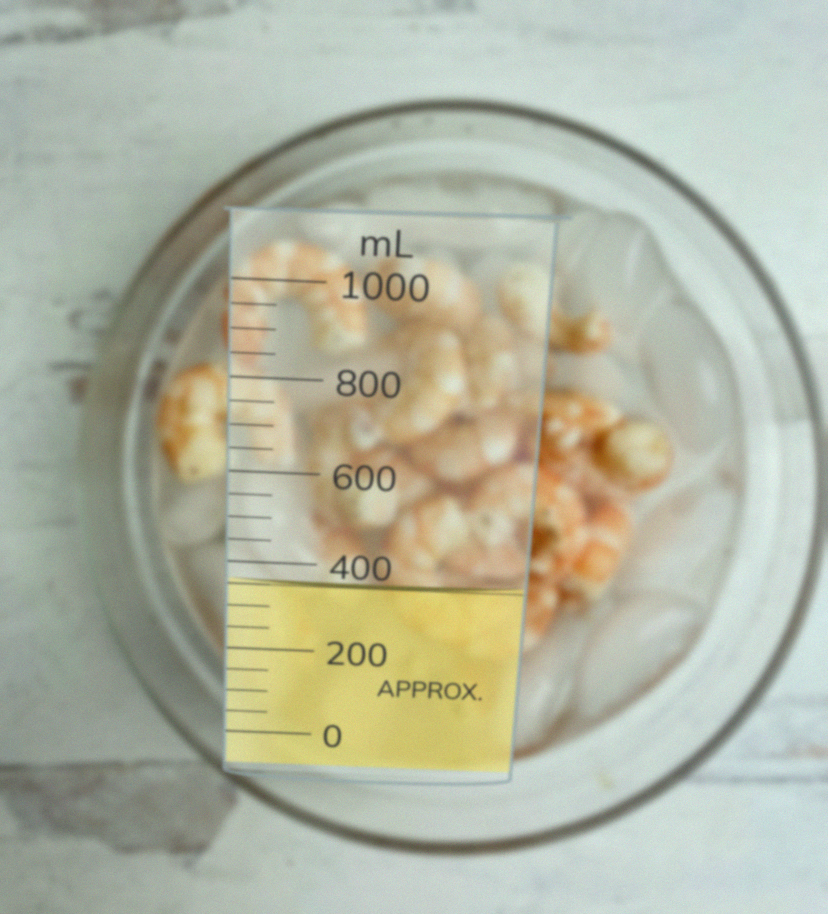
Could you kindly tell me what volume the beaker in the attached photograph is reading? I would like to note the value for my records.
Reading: 350 mL
